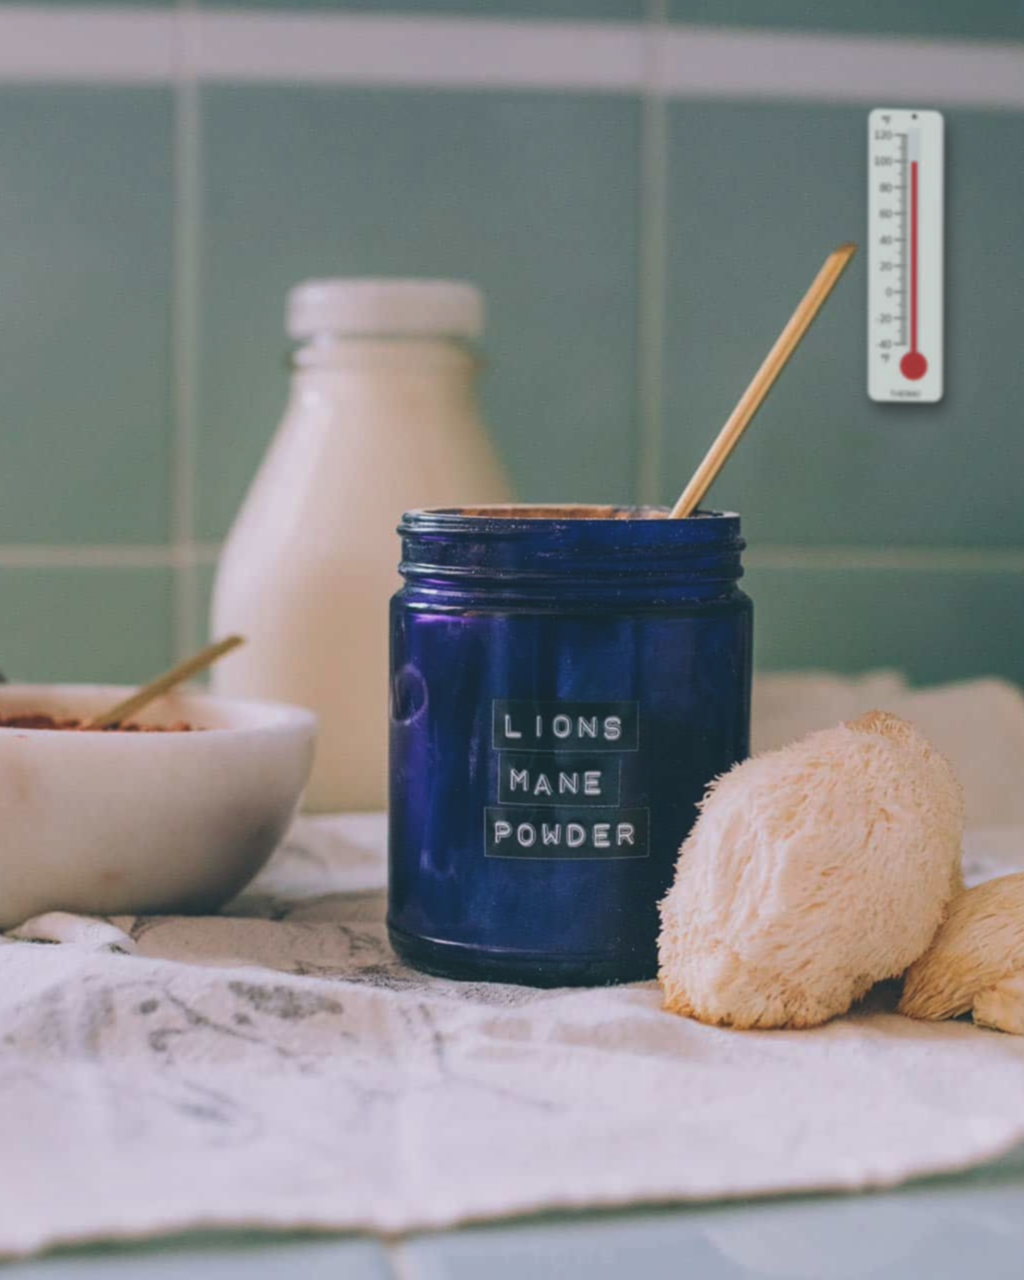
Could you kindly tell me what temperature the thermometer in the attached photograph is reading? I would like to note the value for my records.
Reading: 100 °F
